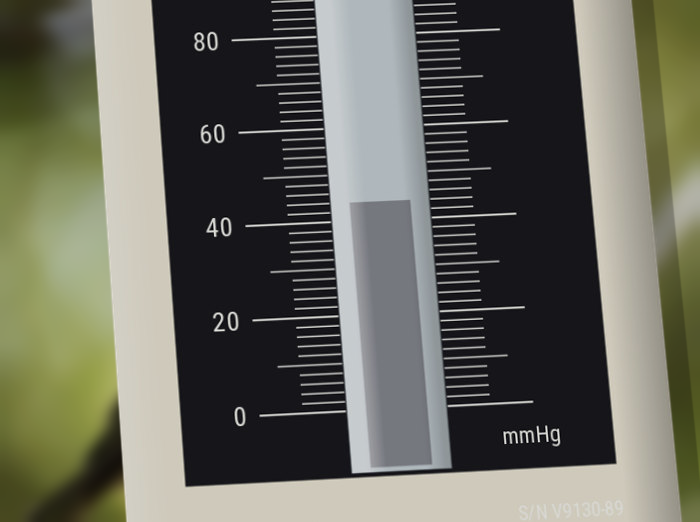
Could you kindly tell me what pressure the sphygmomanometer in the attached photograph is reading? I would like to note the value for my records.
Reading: 44 mmHg
